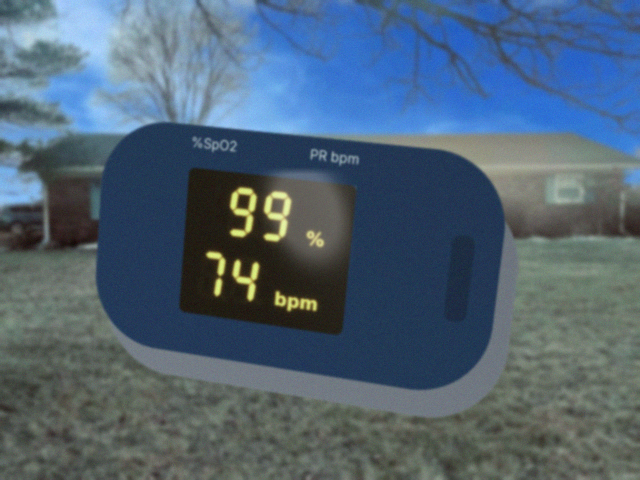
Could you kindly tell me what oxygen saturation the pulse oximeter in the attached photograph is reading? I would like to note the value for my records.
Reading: 99 %
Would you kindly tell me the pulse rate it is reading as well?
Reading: 74 bpm
